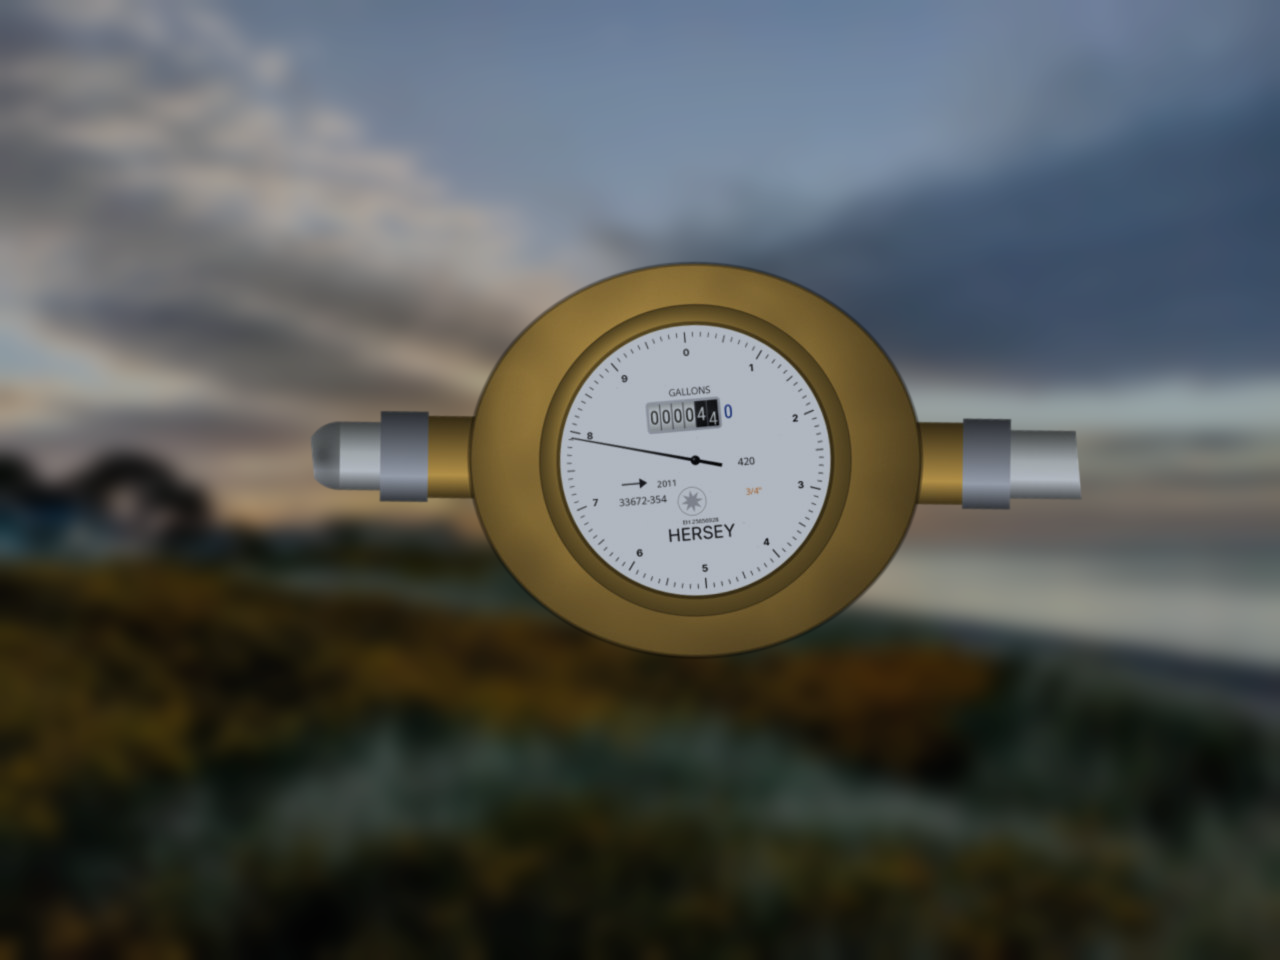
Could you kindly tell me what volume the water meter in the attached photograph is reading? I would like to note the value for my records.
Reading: 437.9 gal
